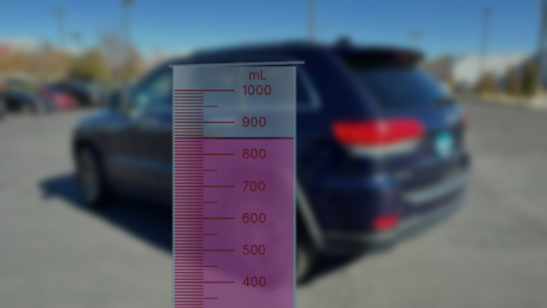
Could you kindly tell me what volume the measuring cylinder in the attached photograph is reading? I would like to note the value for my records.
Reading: 850 mL
